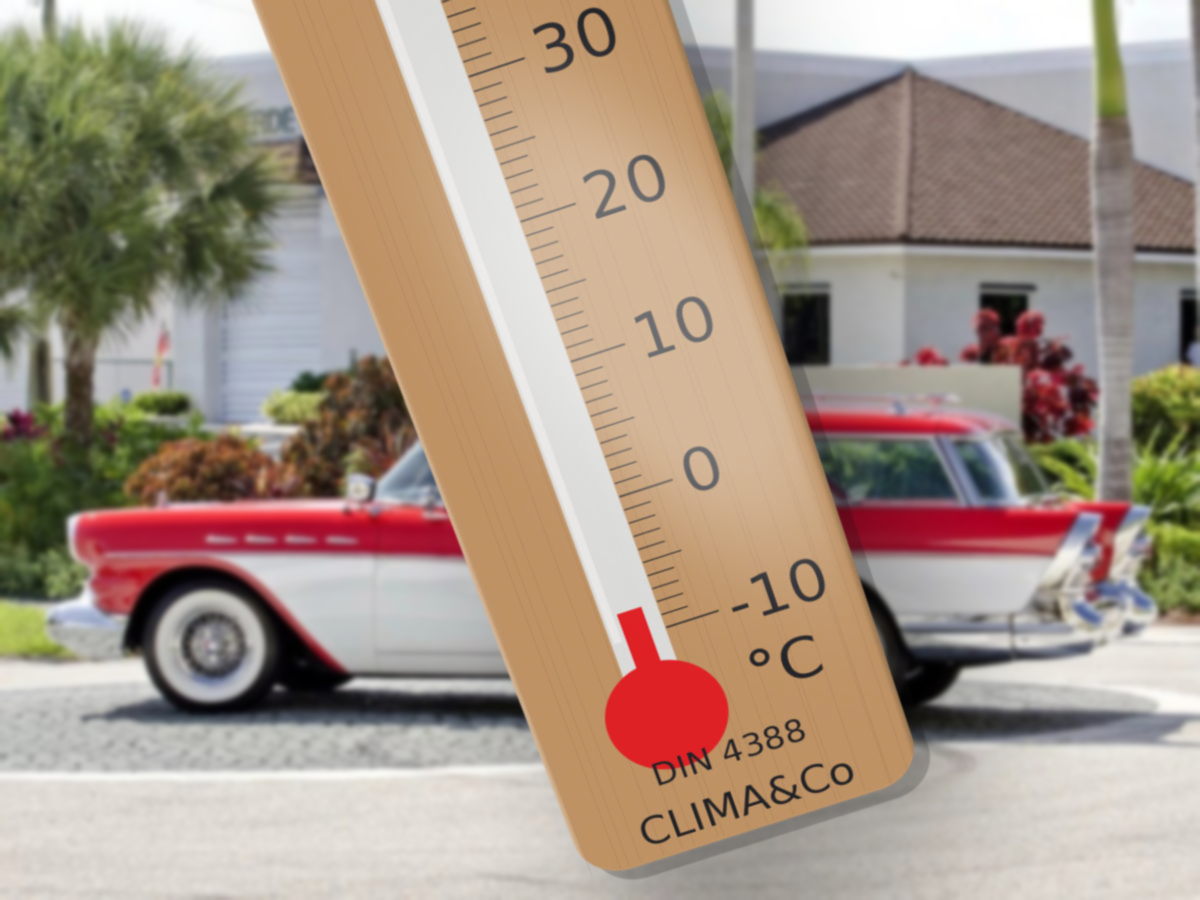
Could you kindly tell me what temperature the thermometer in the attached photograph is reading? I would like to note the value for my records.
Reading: -8 °C
